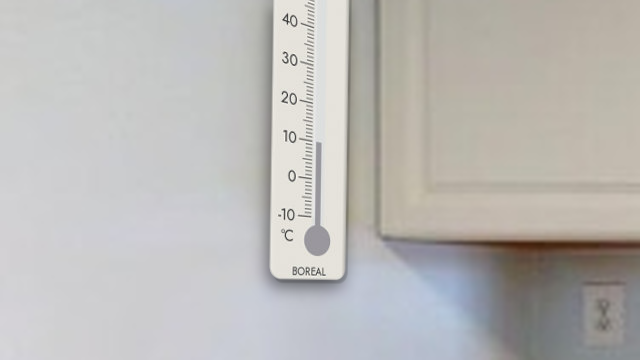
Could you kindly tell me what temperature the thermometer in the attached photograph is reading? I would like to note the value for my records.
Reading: 10 °C
